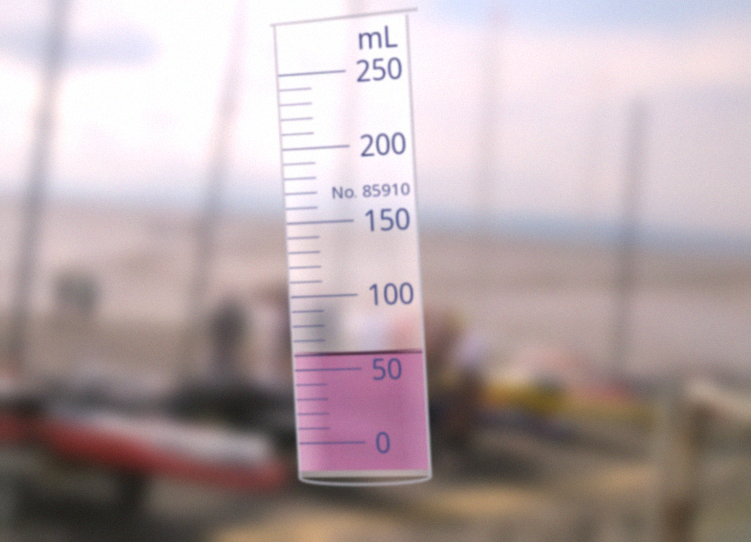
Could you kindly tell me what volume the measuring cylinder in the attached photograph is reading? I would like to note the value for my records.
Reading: 60 mL
